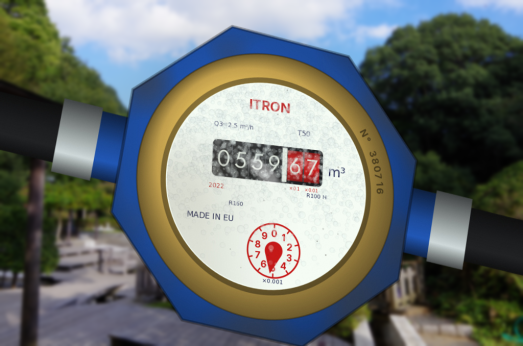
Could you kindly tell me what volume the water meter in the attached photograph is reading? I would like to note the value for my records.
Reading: 559.675 m³
